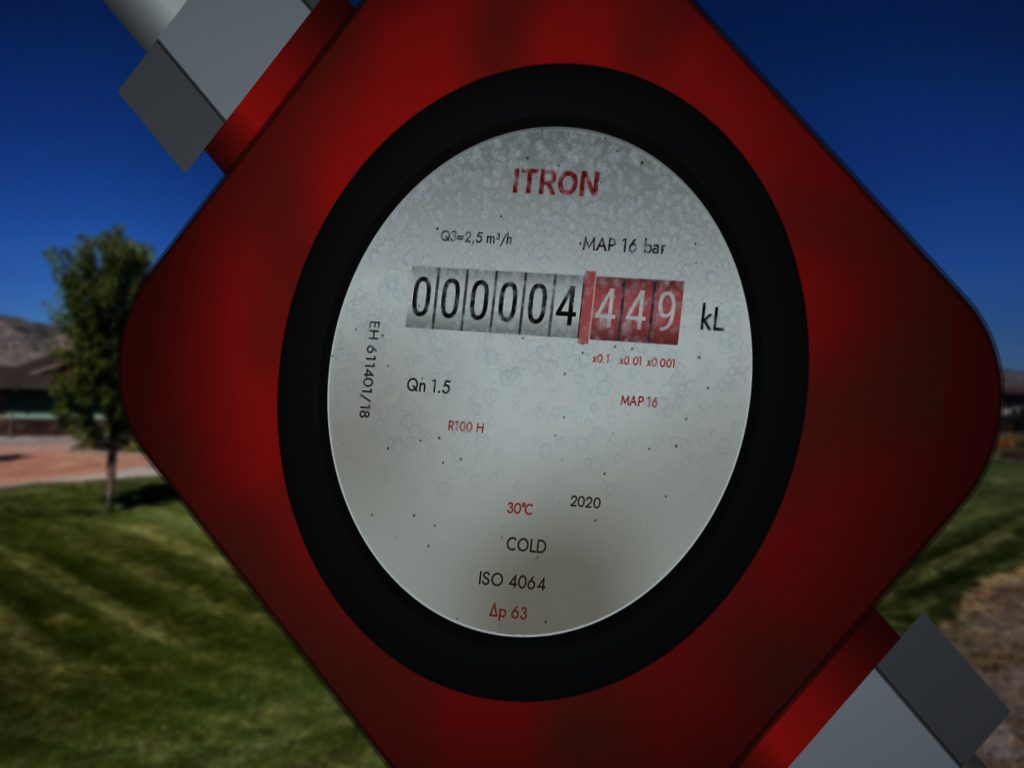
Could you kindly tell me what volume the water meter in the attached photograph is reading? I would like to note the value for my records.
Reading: 4.449 kL
